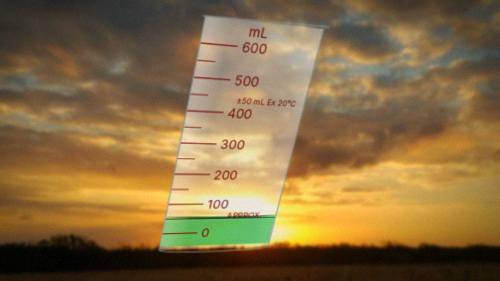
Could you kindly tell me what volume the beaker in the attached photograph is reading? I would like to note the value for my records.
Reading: 50 mL
